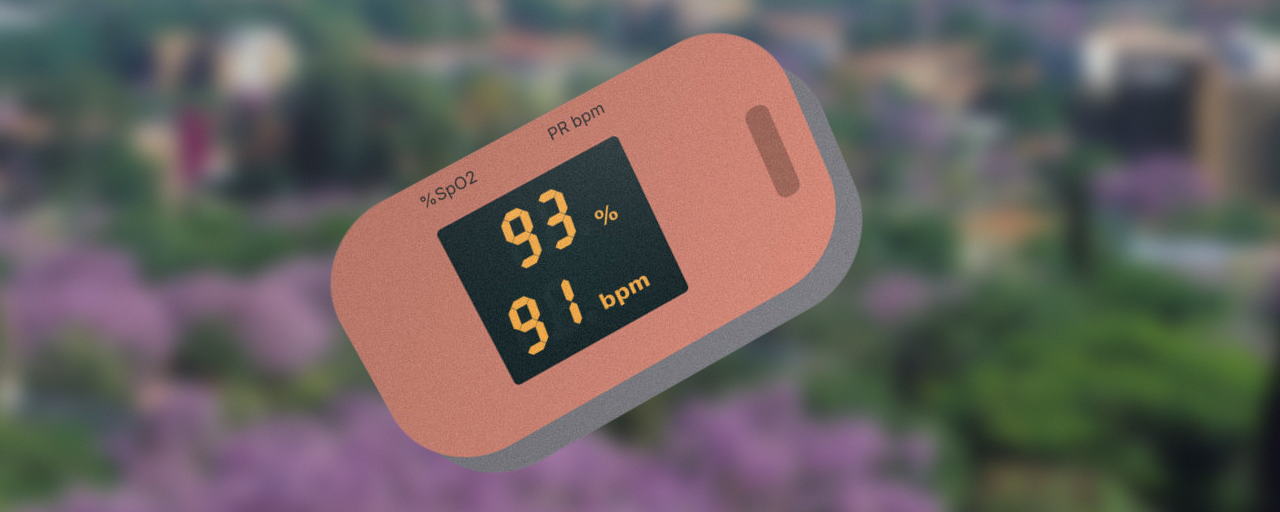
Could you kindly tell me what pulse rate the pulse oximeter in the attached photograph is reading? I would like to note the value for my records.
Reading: 91 bpm
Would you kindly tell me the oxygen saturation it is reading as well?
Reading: 93 %
